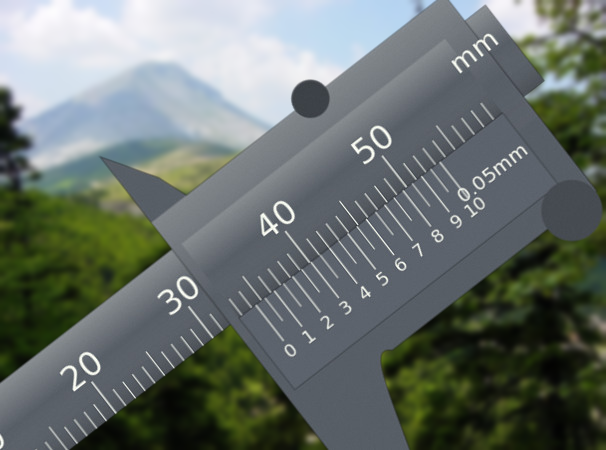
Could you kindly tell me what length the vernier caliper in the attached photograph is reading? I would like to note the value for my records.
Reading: 34.4 mm
